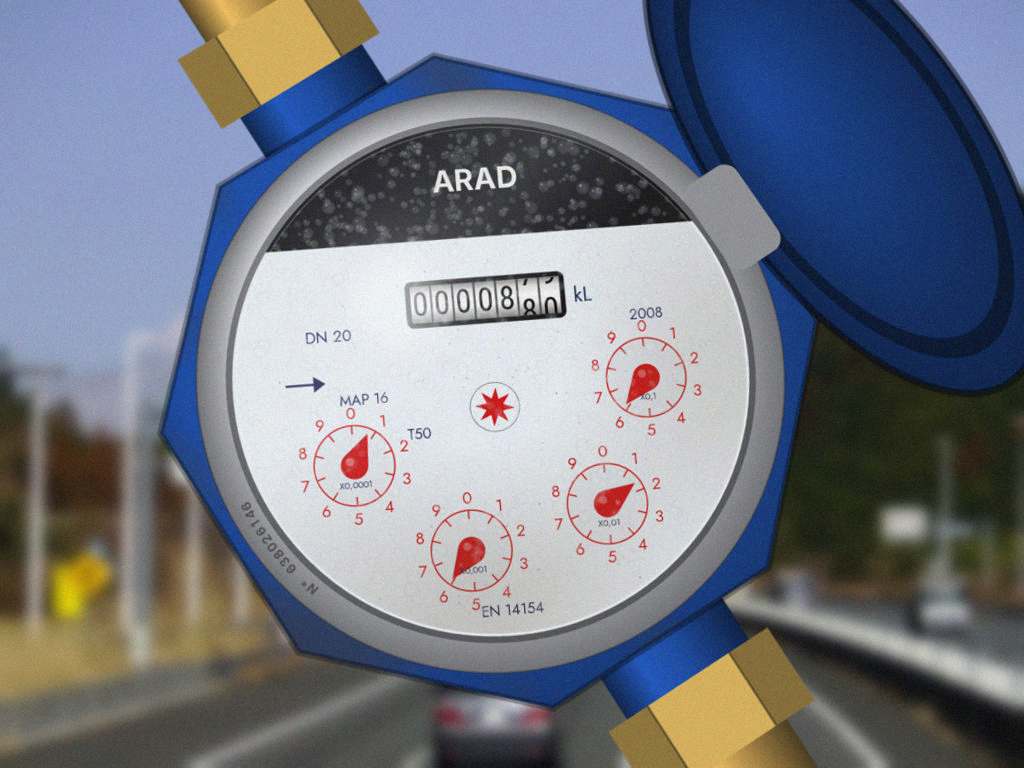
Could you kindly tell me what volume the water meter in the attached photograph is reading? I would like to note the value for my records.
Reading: 879.6160 kL
